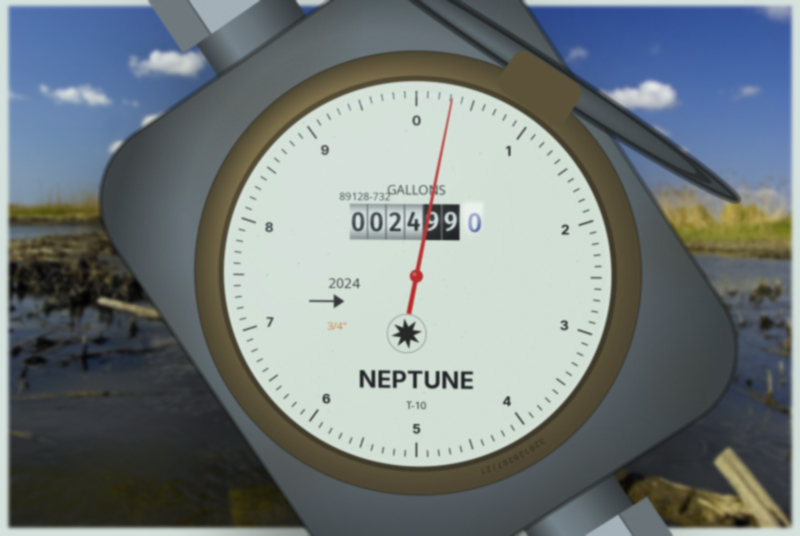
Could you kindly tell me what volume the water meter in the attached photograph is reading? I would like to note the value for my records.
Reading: 24990.3 gal
